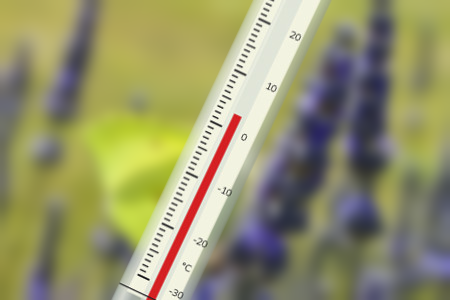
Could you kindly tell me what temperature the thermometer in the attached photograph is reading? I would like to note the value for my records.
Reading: 3 °C
